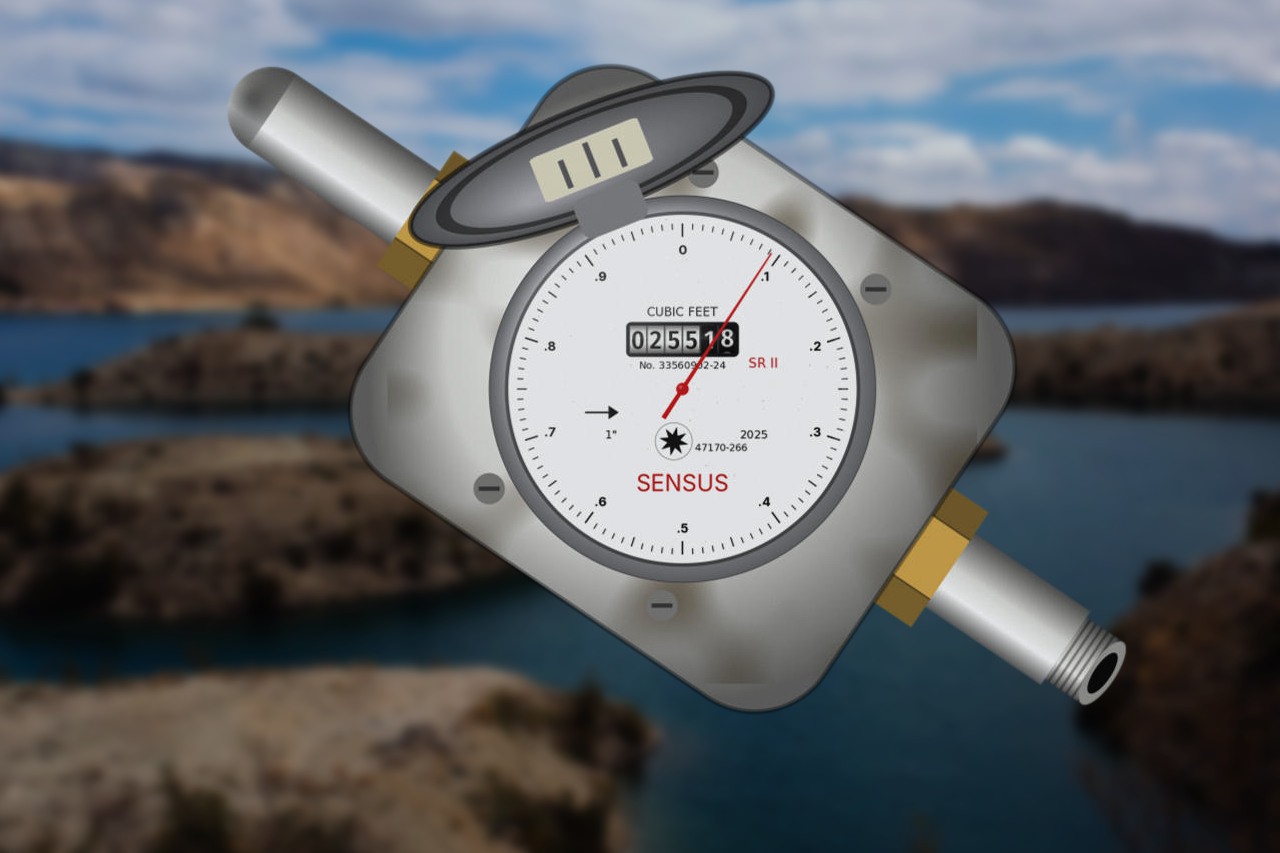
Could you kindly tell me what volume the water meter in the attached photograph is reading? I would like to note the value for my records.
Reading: 25518.09 ft³
